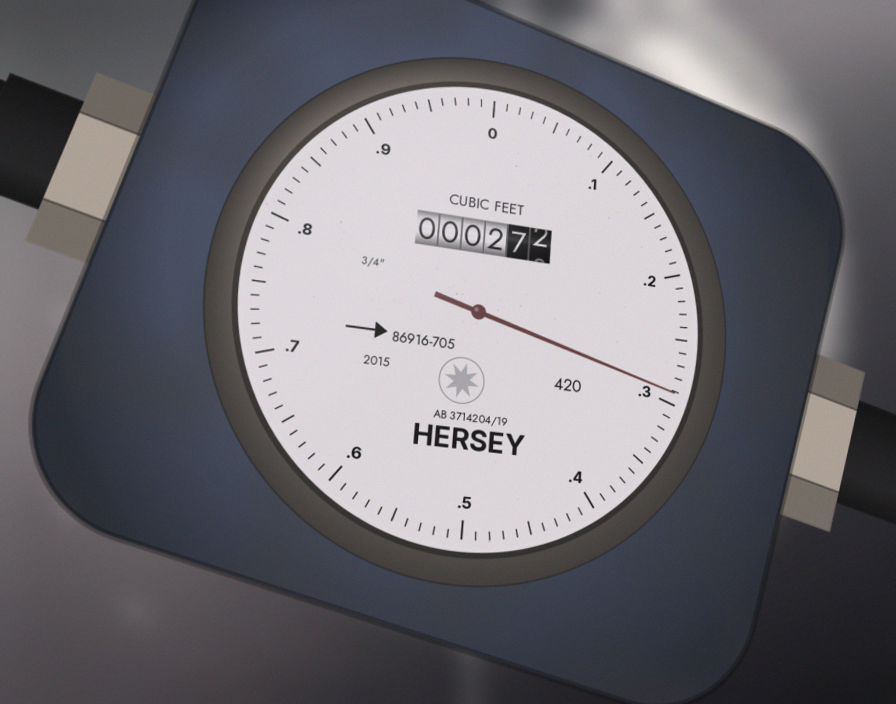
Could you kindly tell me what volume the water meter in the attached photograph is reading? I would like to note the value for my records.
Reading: 272.29 ft³
